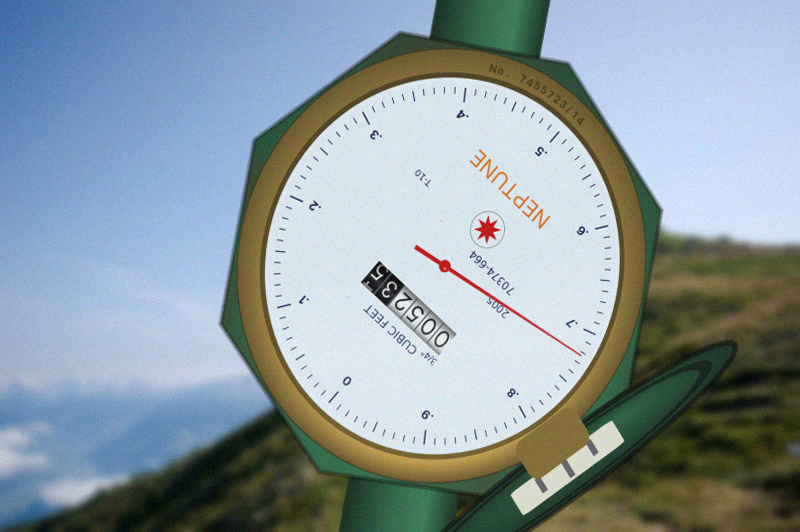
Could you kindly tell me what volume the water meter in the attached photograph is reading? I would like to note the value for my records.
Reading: 5234.72 ft³
